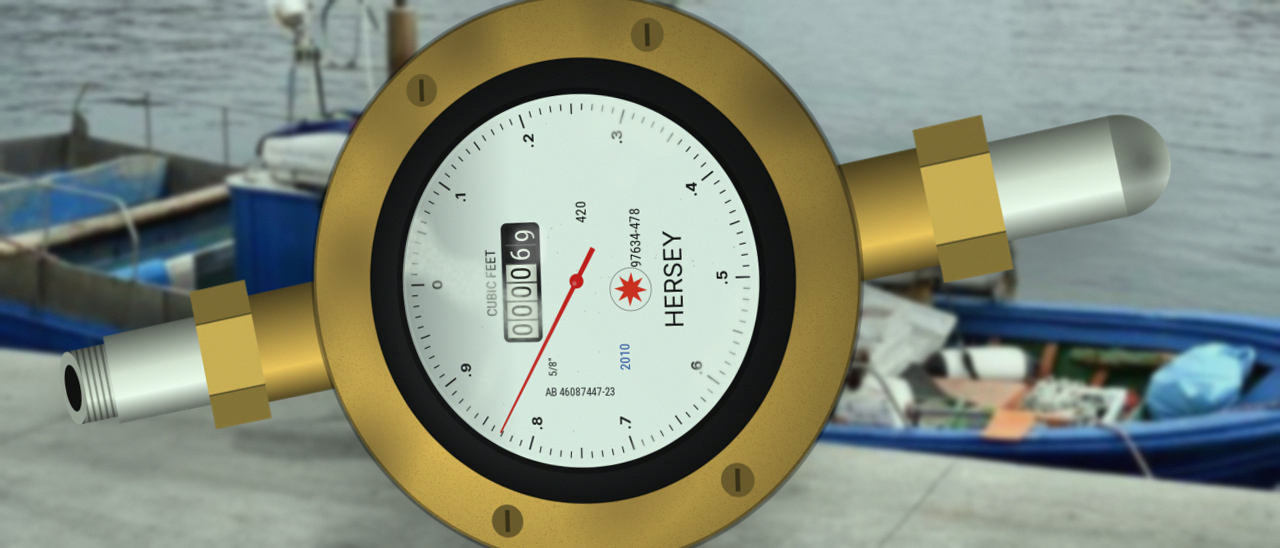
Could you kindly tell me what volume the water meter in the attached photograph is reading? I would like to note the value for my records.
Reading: 68.83 ft³
